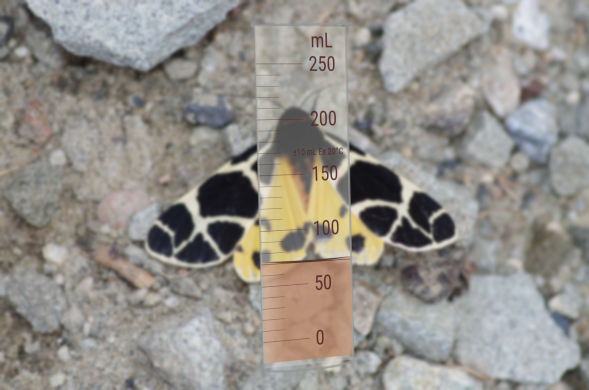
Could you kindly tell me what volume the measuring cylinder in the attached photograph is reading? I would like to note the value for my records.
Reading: 70 mL
